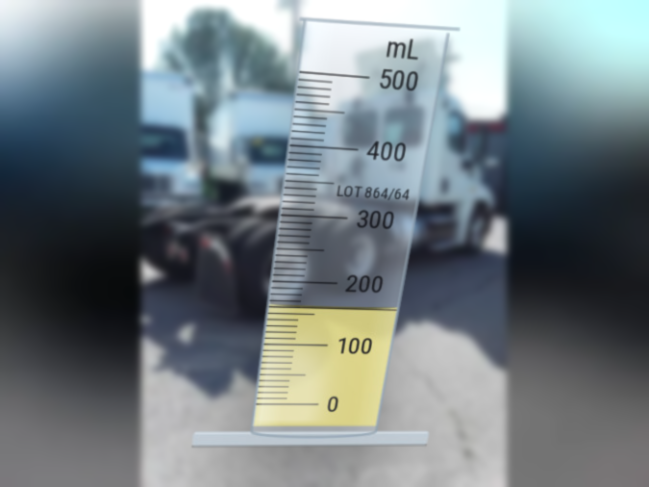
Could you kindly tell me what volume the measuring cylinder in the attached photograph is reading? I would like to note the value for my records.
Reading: 160 mL
